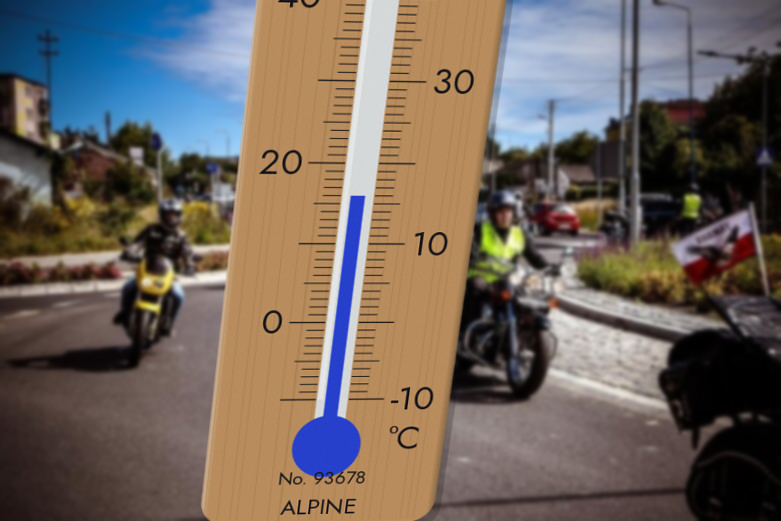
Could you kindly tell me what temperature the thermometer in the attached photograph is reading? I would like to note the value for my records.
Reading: 16 °C
